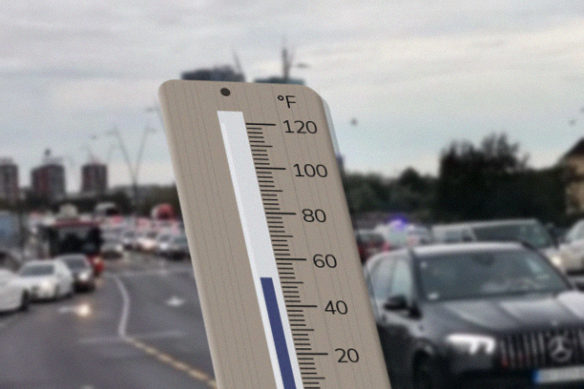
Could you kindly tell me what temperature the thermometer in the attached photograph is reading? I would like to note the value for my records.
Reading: 52 °F
